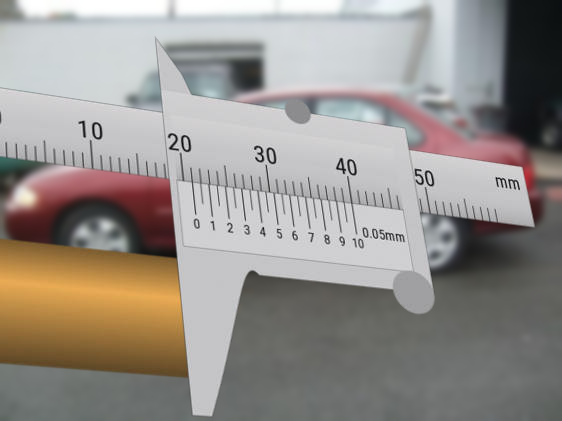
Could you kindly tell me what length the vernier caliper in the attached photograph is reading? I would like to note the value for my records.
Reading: 21.0 mm
